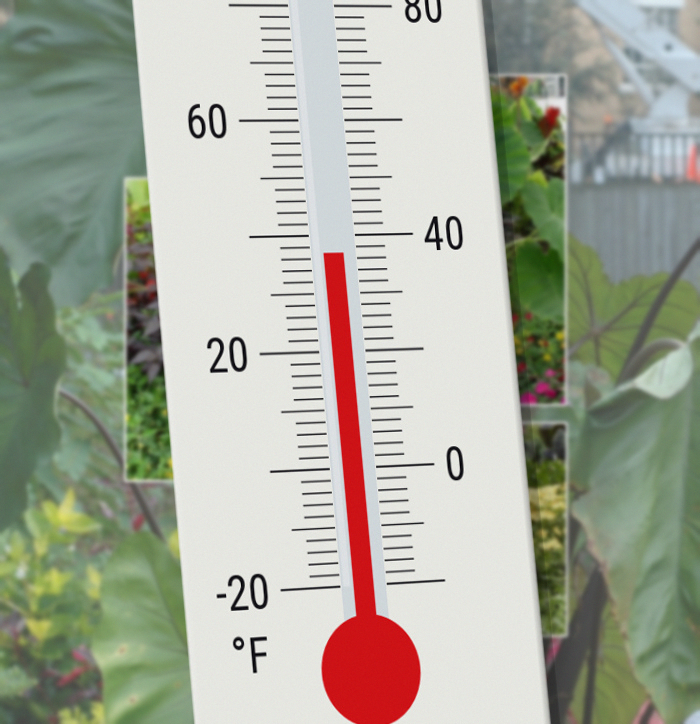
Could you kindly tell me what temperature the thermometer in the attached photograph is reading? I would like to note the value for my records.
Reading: 37 °F
